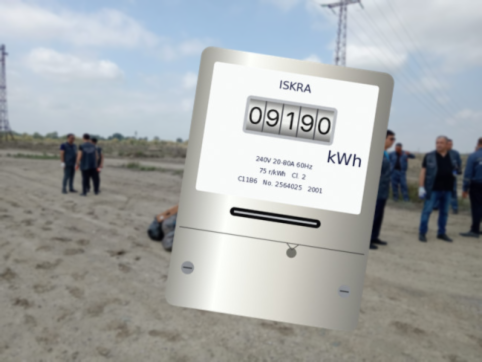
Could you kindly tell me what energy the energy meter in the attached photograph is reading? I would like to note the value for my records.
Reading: 9190 kWh
